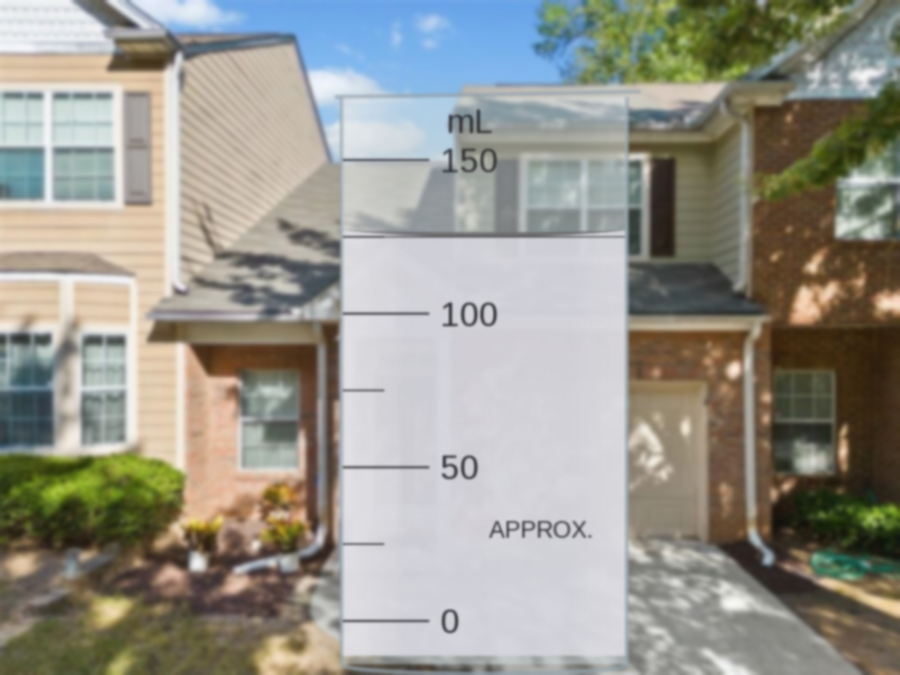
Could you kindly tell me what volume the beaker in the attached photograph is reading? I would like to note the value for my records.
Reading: 125 mL
